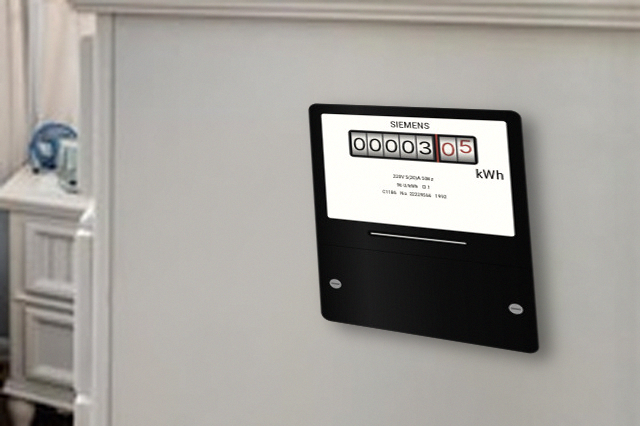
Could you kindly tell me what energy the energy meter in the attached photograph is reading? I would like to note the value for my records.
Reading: 3.05 kWh
